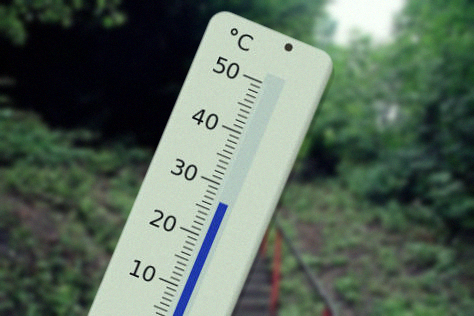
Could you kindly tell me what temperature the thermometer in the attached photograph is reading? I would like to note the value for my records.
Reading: 27 °C
